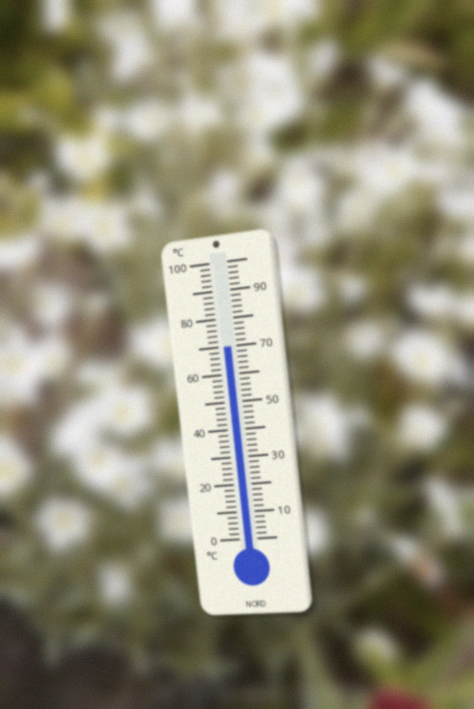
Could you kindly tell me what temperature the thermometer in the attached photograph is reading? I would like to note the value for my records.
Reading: 70 °C
